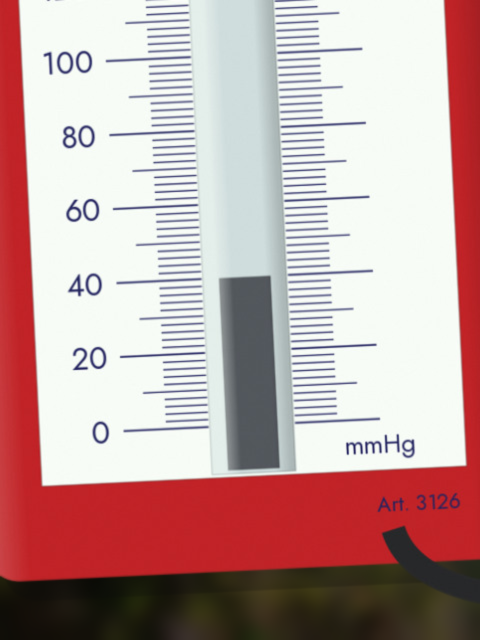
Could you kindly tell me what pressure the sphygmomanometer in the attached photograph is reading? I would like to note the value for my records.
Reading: 40 mmHg
